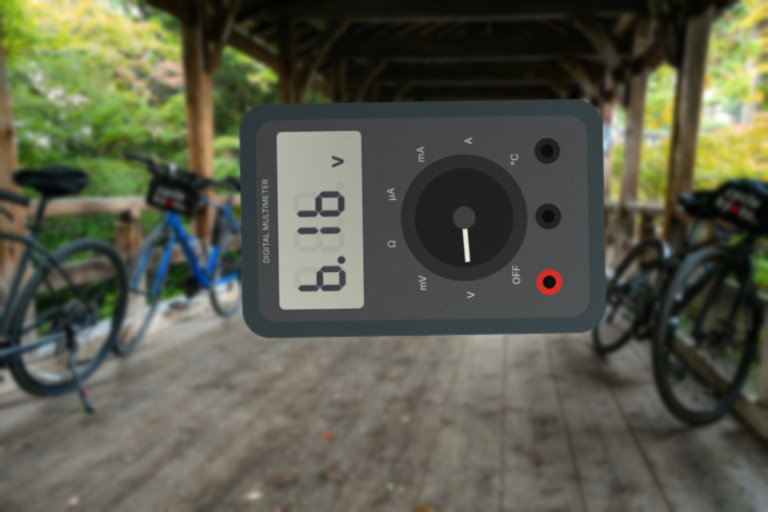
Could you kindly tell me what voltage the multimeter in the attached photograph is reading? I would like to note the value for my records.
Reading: 6.16 V
